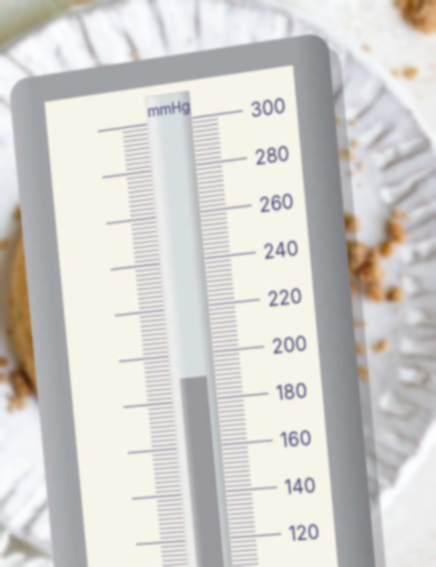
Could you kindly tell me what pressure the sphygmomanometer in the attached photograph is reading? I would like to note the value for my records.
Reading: 190 mmHg
